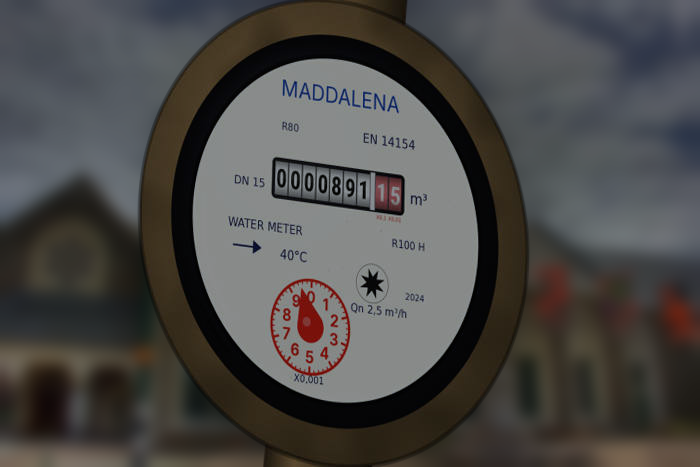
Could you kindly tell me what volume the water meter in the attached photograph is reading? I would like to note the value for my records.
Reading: 891.149 m³
